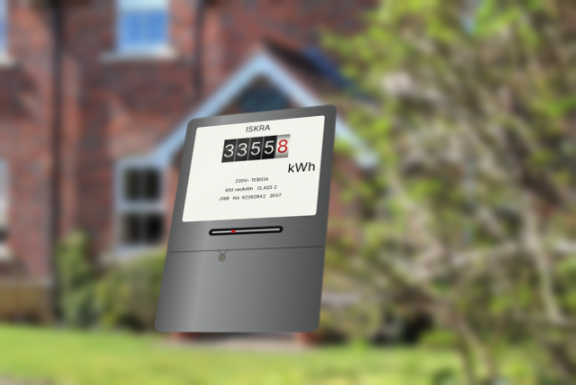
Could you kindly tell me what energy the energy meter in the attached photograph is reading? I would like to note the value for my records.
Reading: 3355.8 kWh
